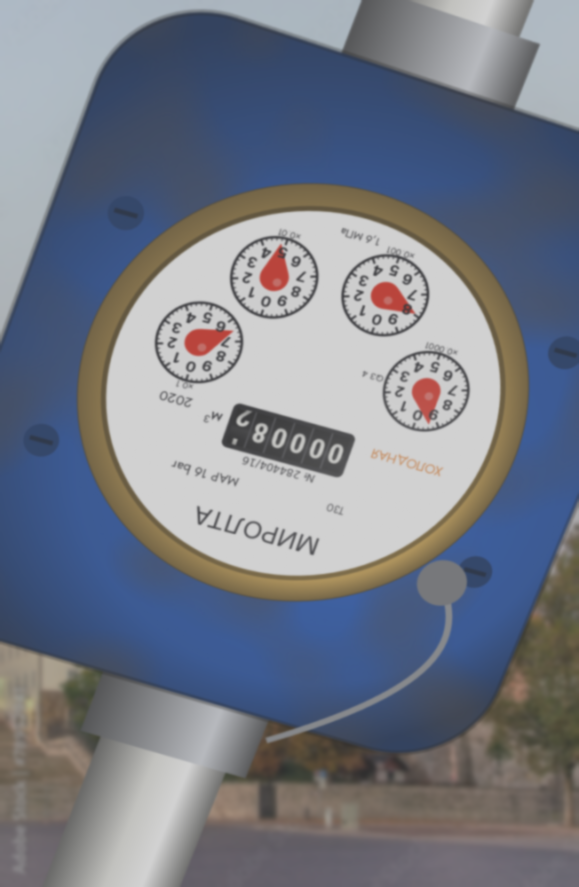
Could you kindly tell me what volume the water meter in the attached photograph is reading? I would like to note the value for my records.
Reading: 81.6479 m³
